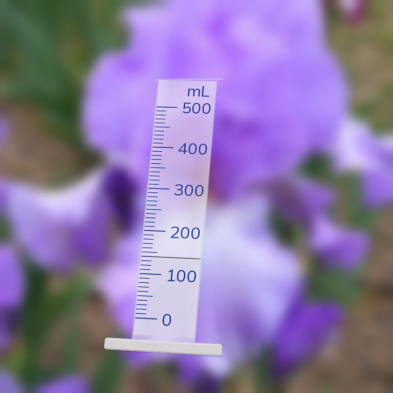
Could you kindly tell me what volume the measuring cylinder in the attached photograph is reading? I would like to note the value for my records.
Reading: 140 mL
